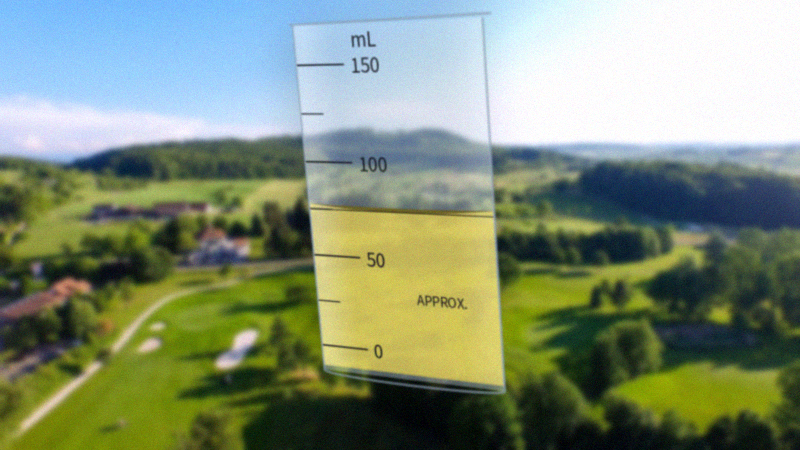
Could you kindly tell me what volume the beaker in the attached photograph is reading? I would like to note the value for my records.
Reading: 75 mL
